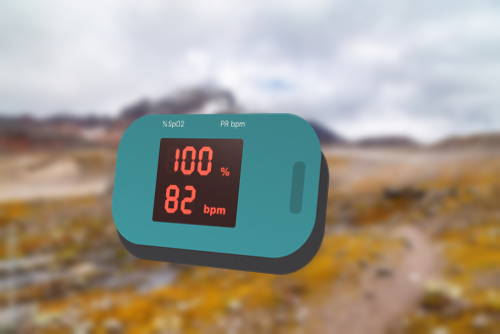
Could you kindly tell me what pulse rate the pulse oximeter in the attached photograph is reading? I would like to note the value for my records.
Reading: 82 bpm
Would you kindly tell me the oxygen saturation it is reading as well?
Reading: 100 %
